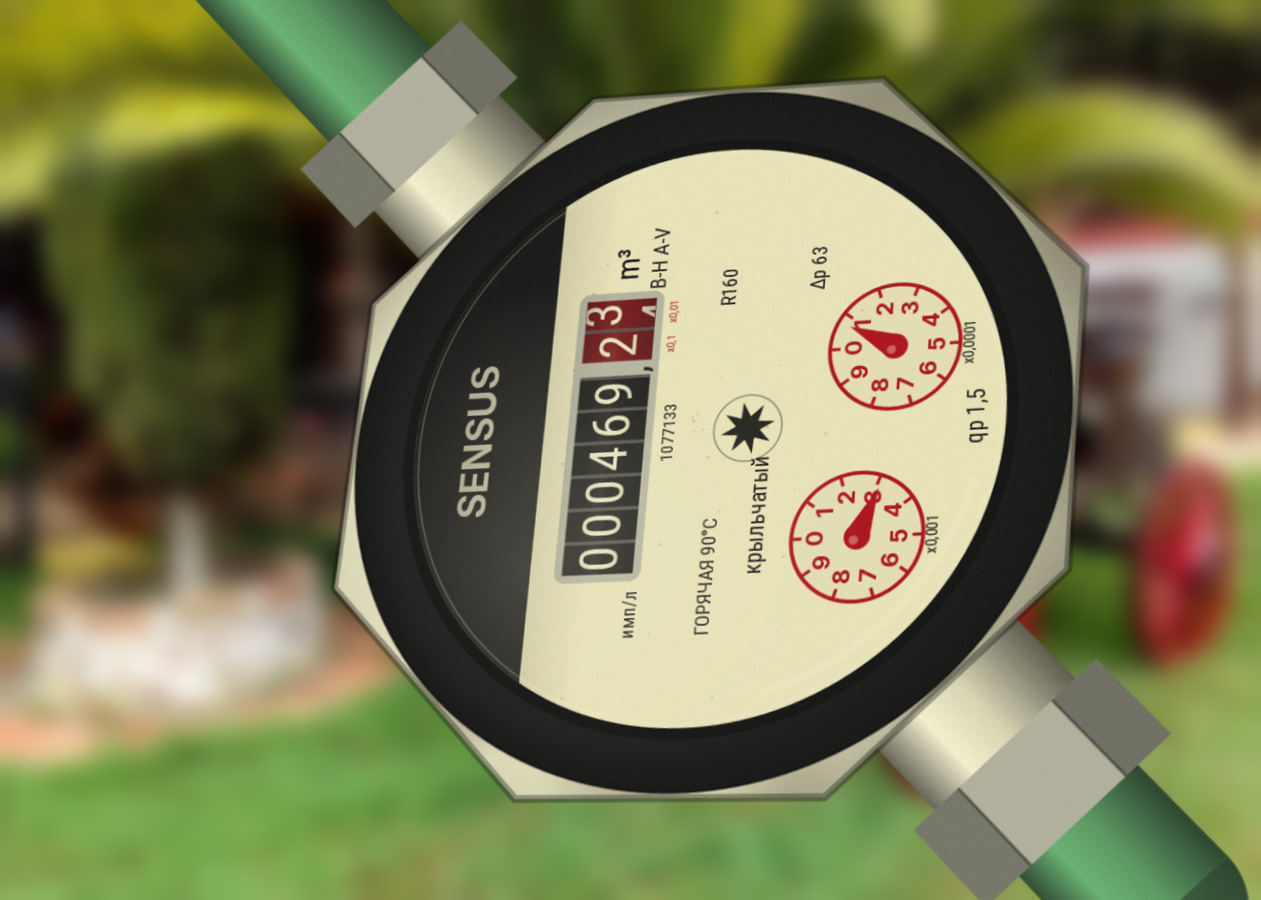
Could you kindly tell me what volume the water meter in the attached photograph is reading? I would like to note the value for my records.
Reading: 469.2330 m³
